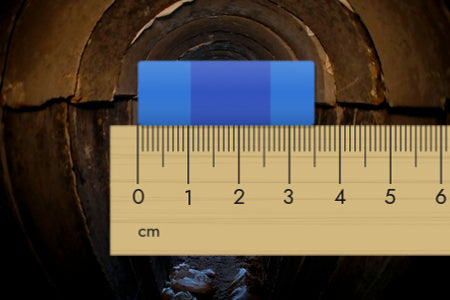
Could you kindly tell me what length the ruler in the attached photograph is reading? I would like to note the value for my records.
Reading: 3.5 cm
